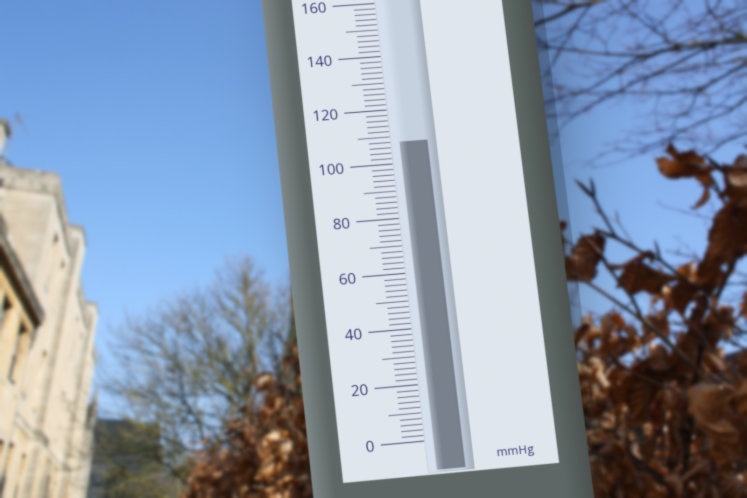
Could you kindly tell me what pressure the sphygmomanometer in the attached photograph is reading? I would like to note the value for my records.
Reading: 108 mmHg
